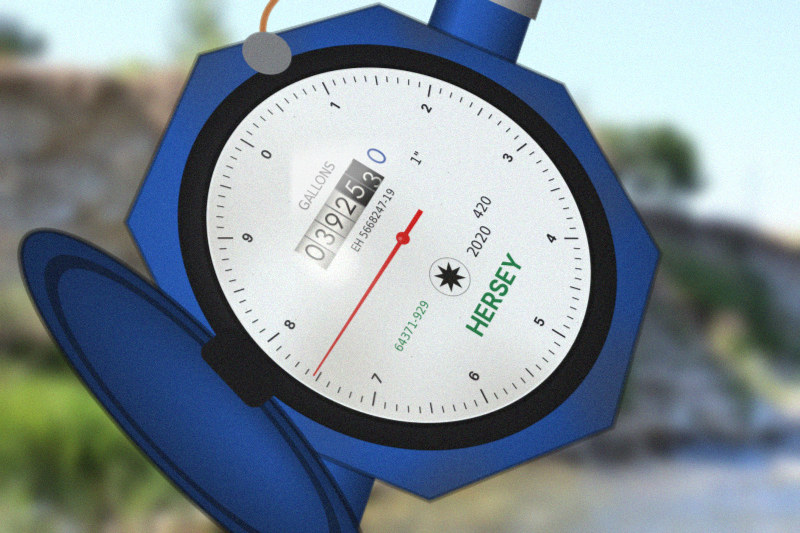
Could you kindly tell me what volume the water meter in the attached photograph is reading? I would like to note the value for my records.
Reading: 392527.5 gal
